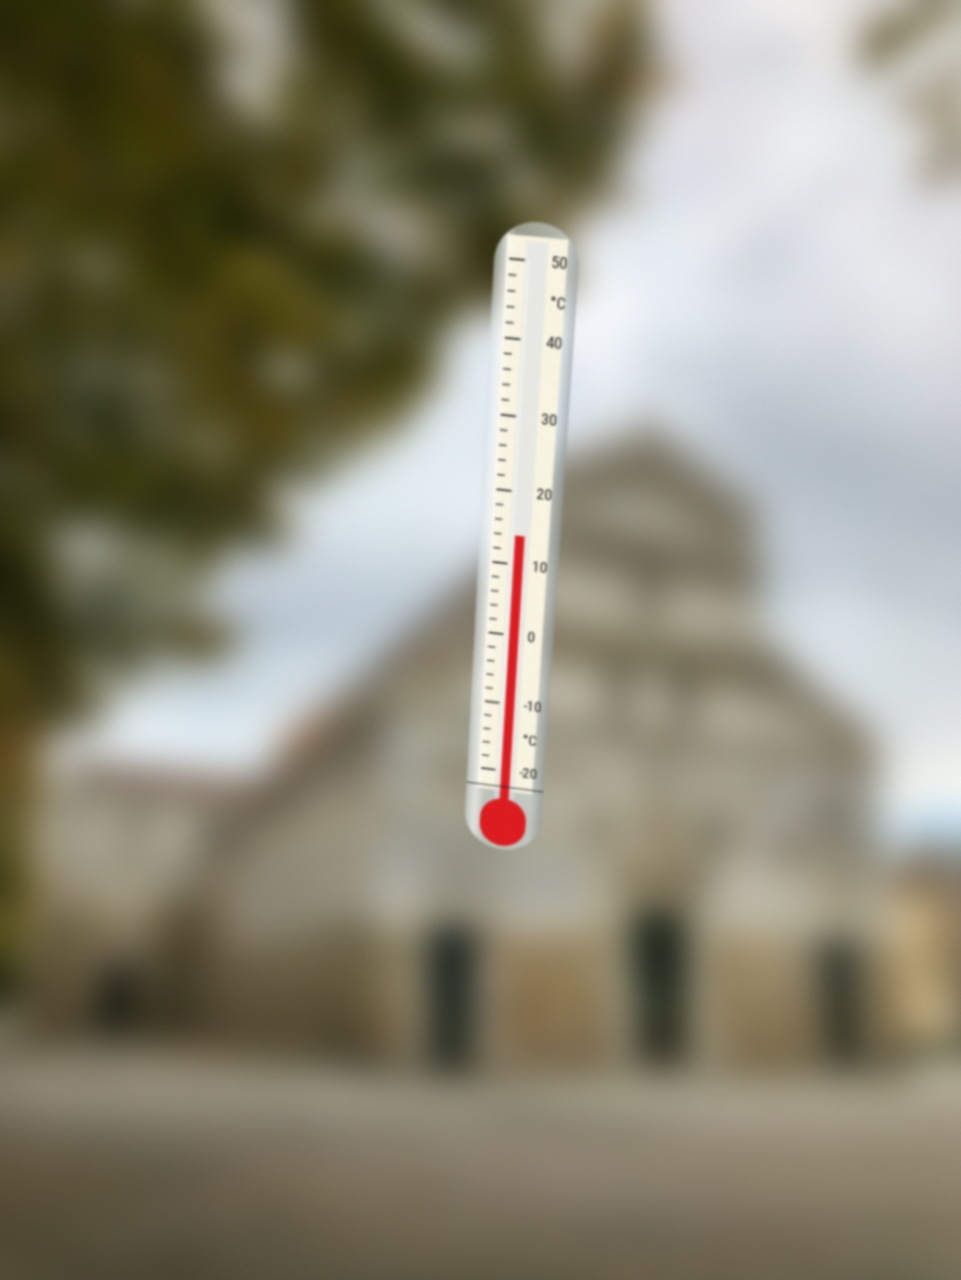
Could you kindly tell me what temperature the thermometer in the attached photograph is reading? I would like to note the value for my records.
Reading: 14 °C
